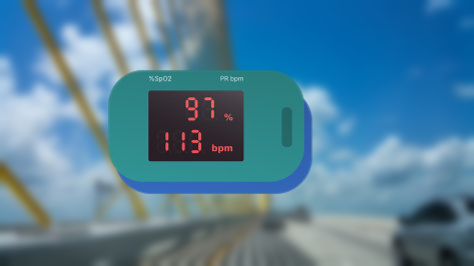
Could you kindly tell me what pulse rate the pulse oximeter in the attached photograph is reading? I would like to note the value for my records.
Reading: 113 bpm
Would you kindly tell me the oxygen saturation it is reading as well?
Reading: 97 %
